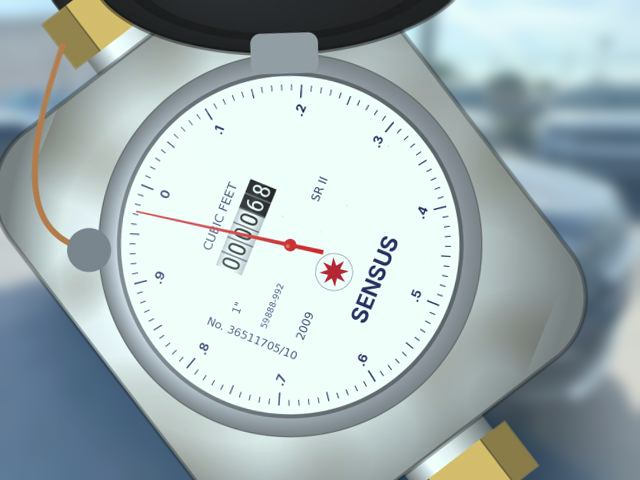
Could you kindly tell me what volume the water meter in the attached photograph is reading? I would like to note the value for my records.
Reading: 67.97 ft³
